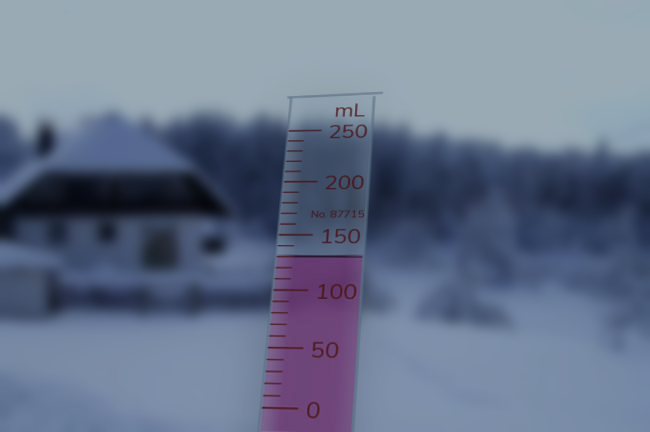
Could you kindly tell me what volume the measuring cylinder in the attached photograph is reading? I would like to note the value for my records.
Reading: 130 mL
